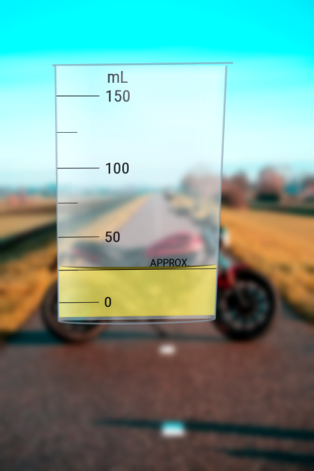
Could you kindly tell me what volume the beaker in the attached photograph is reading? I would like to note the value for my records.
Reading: 25 mL
